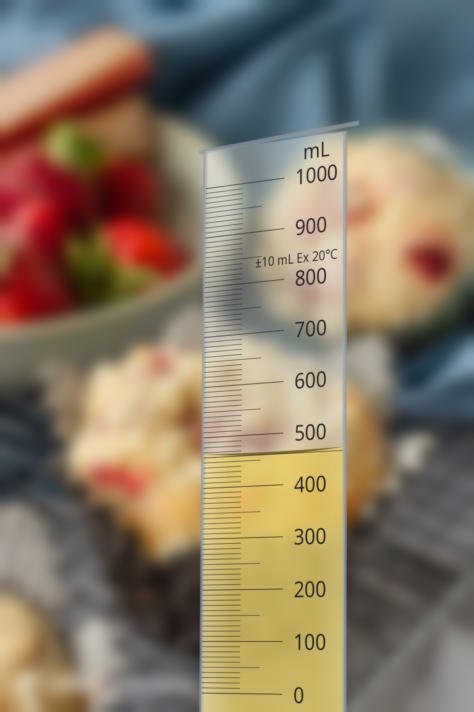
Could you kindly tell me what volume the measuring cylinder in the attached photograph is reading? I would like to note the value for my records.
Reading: 460 mL
